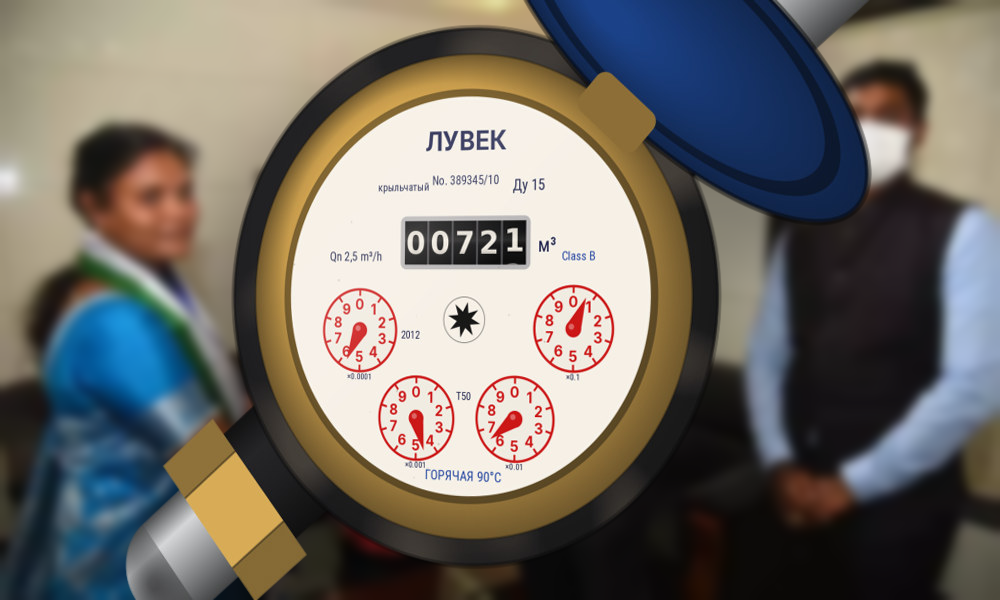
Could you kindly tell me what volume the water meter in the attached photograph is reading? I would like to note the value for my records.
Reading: 721.0645 m³
